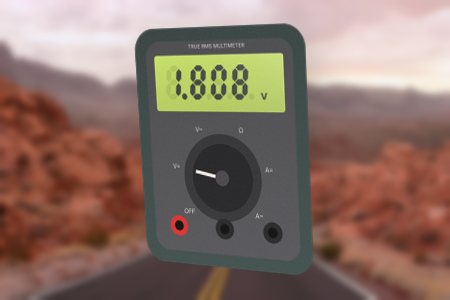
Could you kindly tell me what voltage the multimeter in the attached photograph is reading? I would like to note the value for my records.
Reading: 1.808 V
